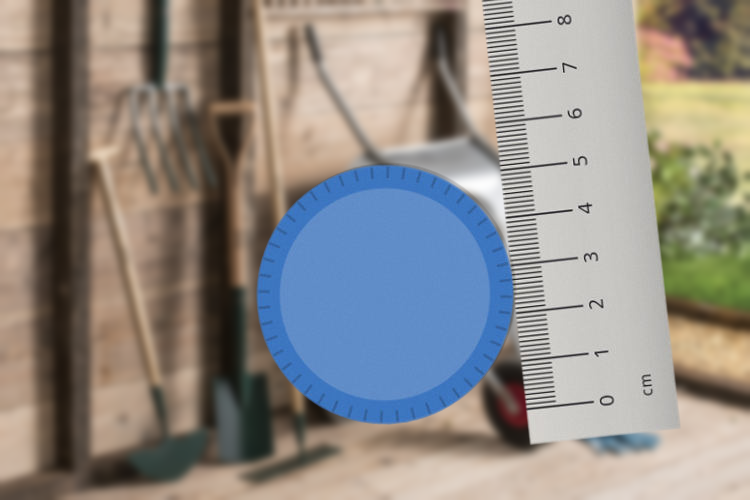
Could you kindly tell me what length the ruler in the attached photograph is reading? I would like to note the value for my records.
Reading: 5.4 cm
